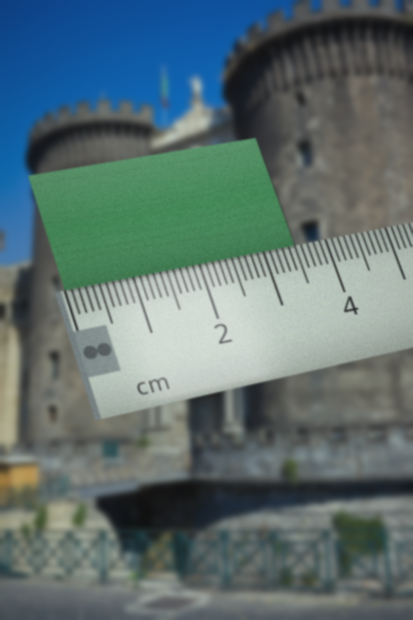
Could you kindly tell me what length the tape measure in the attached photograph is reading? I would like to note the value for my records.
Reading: 3.5 cm
